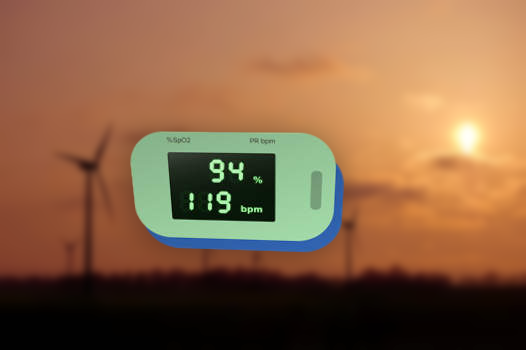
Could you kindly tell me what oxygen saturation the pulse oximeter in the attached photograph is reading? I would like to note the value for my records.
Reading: 94 %
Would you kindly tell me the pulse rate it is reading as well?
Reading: 119 bpm
